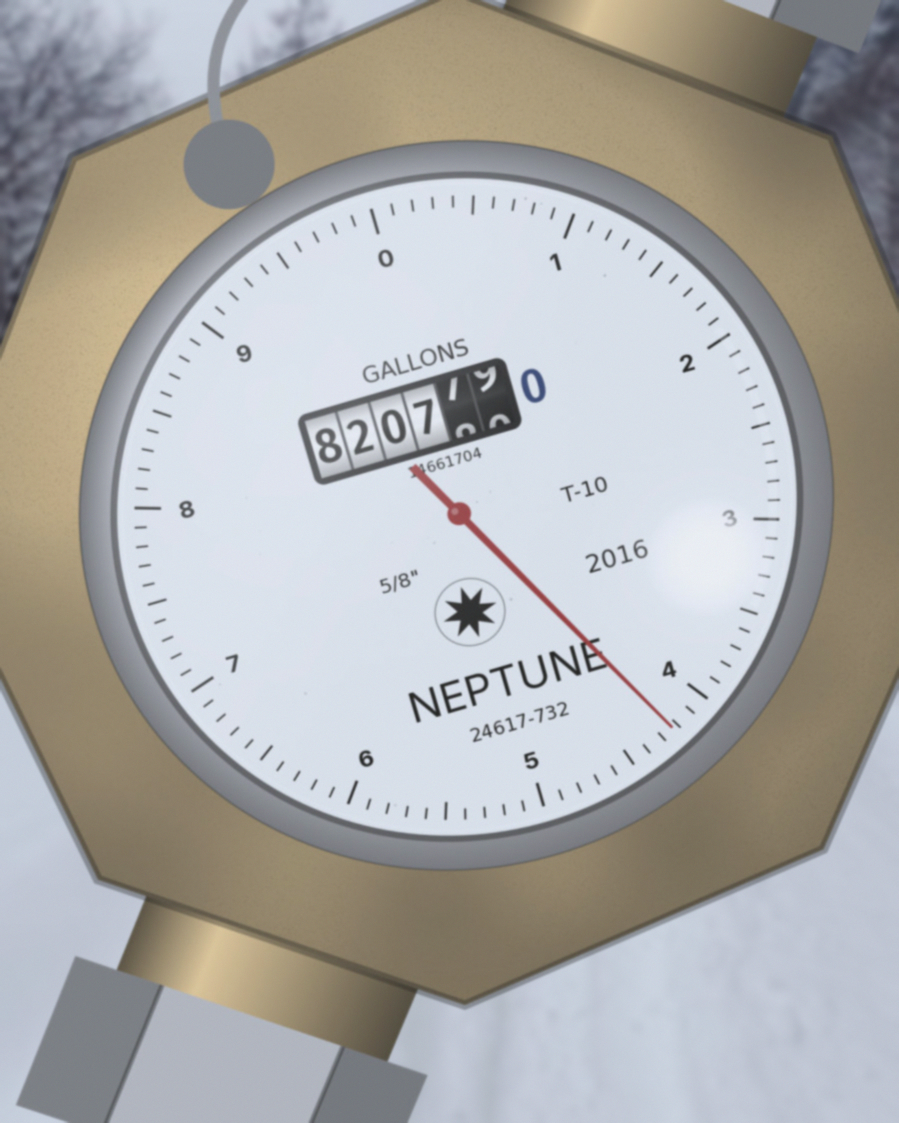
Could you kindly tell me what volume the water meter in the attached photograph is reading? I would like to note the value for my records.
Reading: 8207794.2 gal
